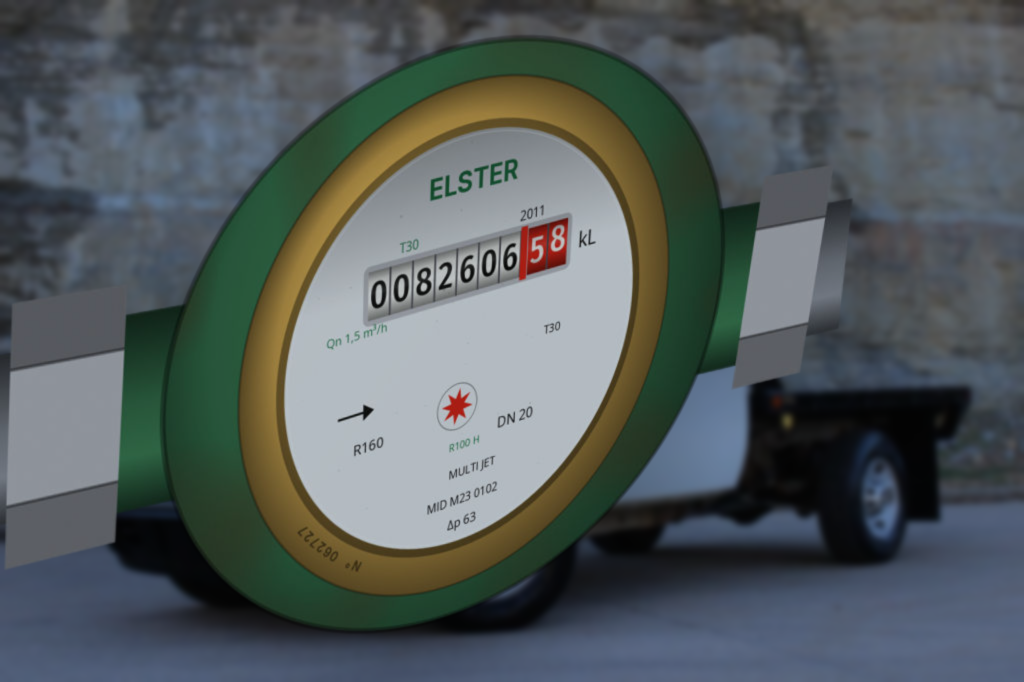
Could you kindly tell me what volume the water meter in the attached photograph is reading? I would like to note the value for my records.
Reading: 82606.58 kL
